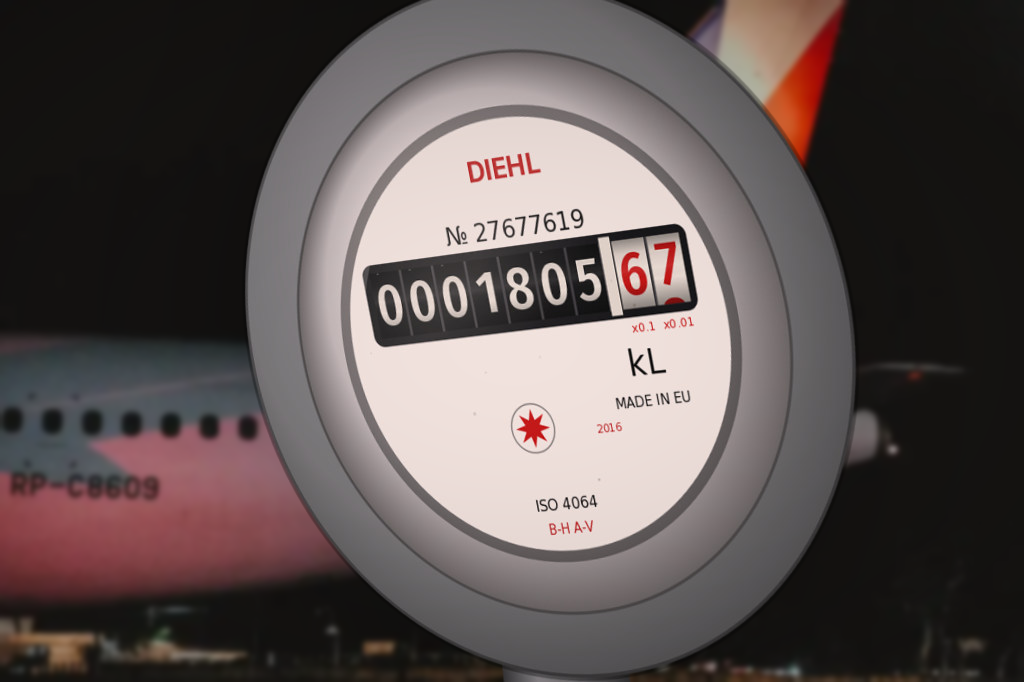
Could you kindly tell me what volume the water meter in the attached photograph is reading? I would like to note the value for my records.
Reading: 1805.67 kL
